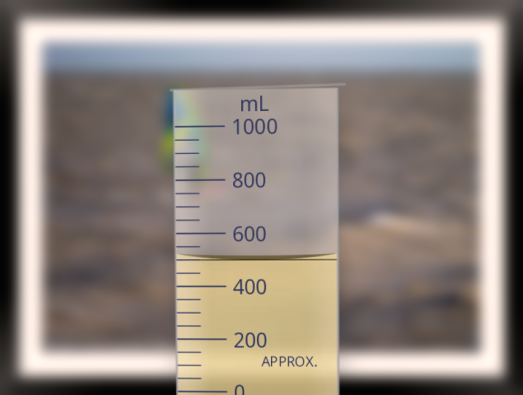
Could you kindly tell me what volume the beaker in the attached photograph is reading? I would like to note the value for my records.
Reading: 500 mL
